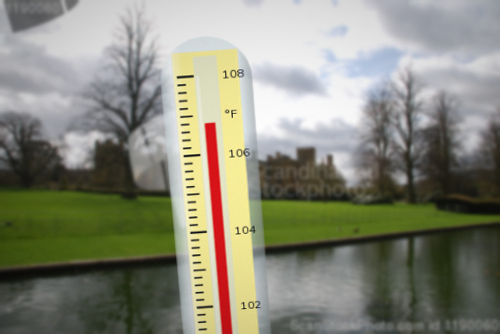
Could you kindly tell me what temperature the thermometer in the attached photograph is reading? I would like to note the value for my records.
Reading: 106.8 °F
